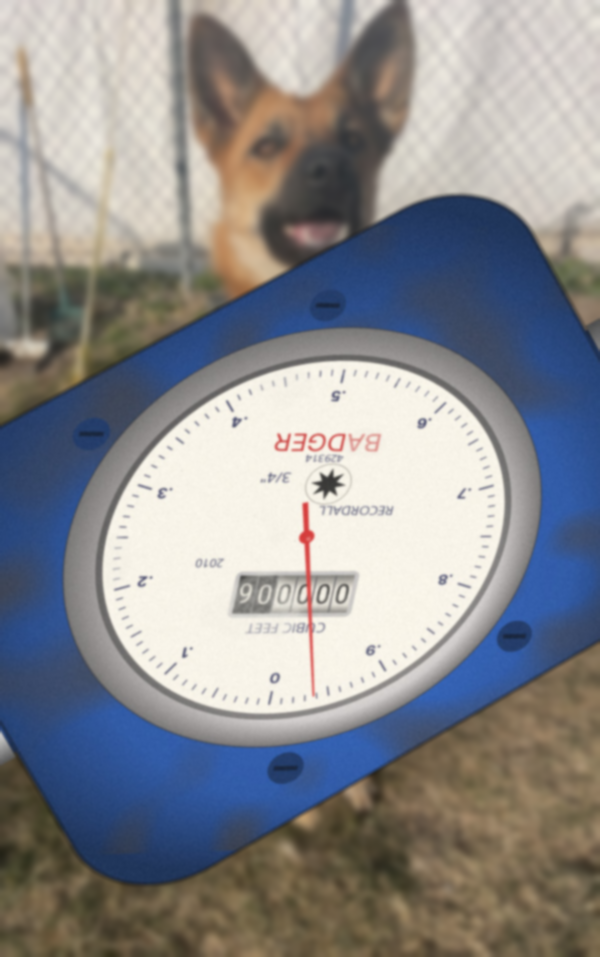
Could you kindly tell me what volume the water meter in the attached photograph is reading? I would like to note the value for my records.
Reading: 5.96 ft³
